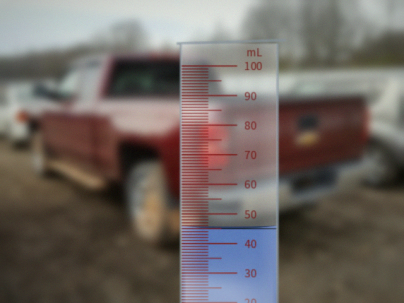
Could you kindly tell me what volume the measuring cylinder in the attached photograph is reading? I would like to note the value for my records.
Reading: 45 mL
